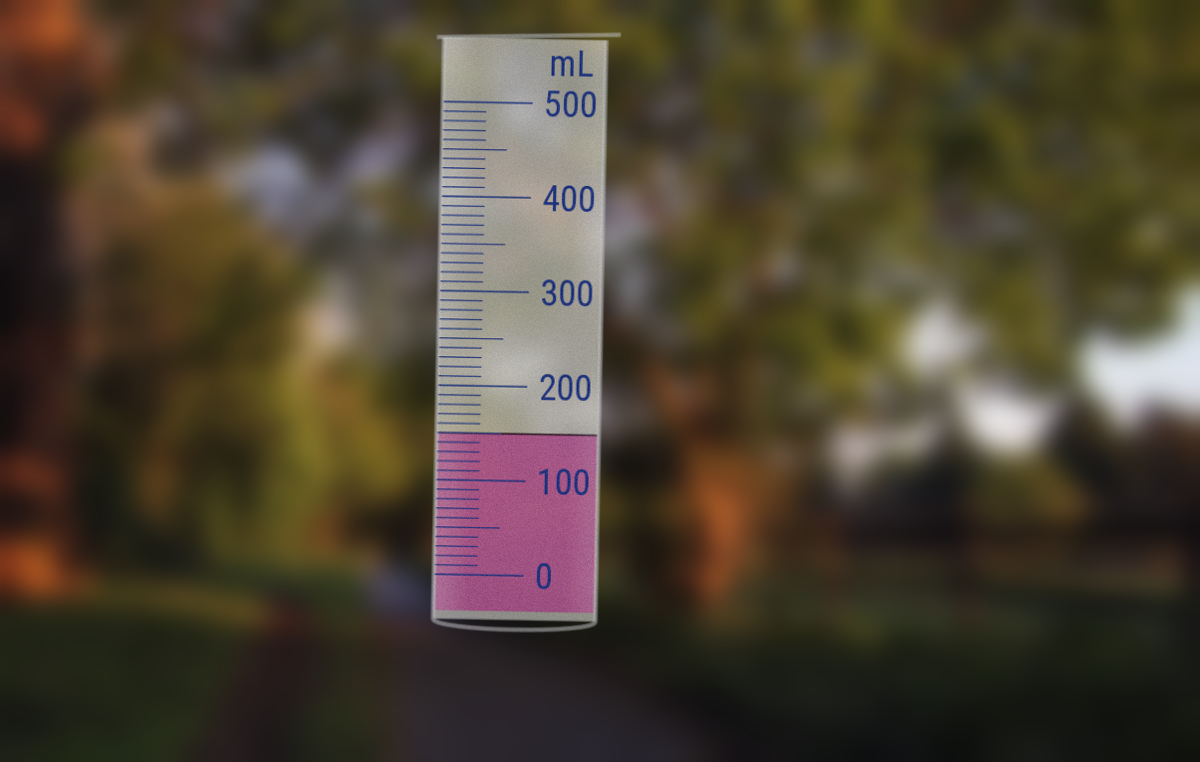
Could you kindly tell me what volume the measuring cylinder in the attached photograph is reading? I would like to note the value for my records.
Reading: 150 mL
